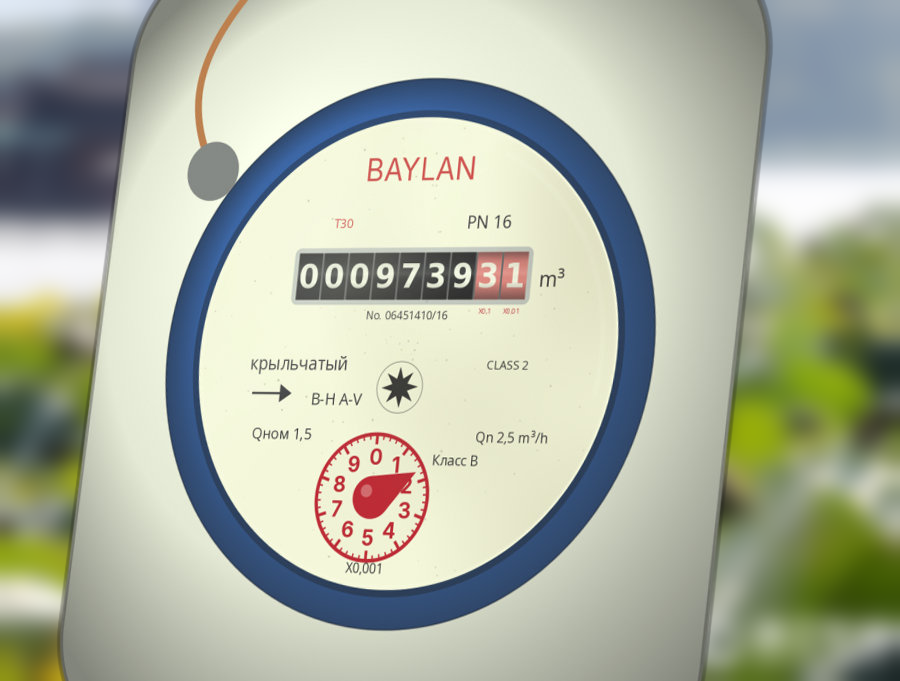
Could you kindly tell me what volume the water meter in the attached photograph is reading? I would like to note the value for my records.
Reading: 9739.311 m³
